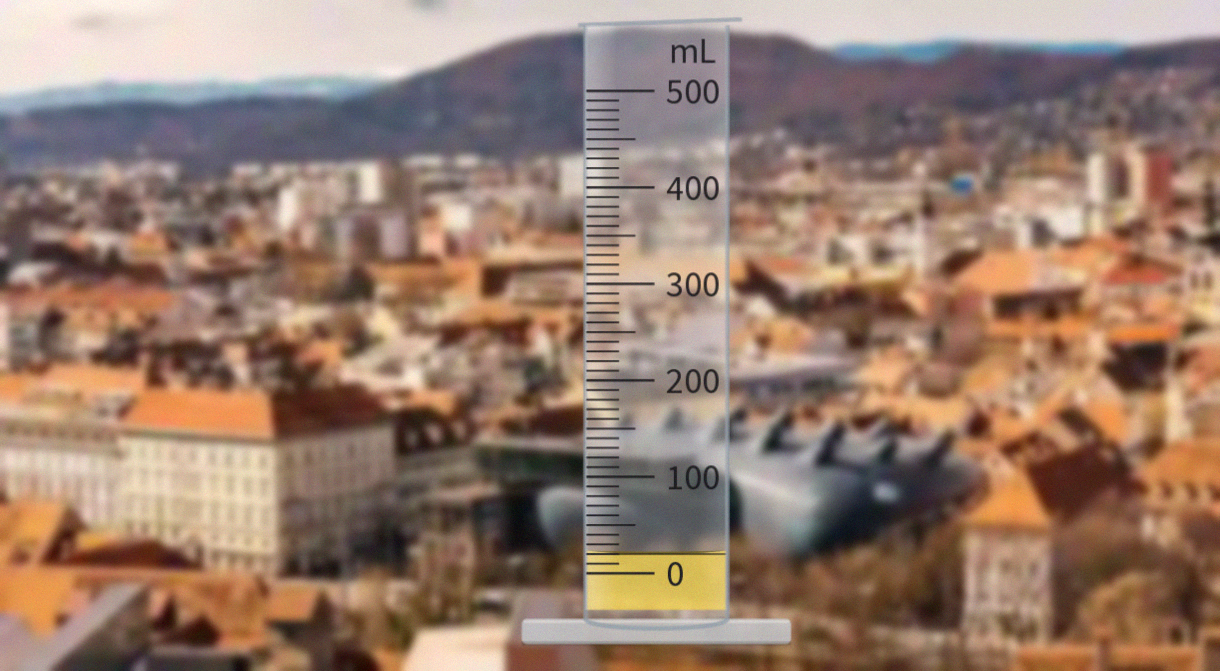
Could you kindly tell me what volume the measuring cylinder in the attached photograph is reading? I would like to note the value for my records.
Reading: 20 mL
